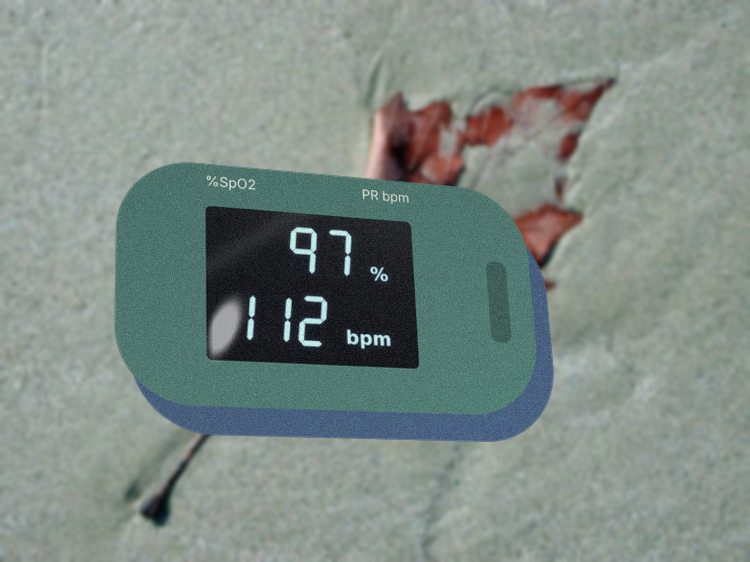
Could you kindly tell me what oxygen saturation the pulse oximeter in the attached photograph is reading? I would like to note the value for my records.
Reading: 97 %
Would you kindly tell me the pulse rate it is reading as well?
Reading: 112 bpm
